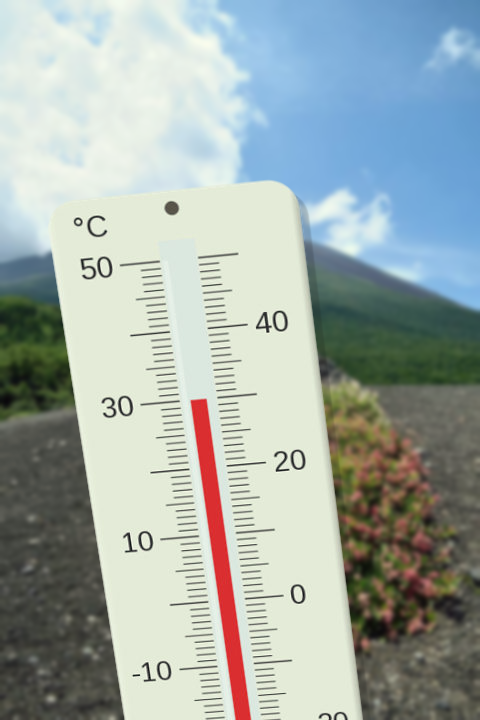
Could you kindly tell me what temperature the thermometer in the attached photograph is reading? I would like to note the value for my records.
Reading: 30 °C
